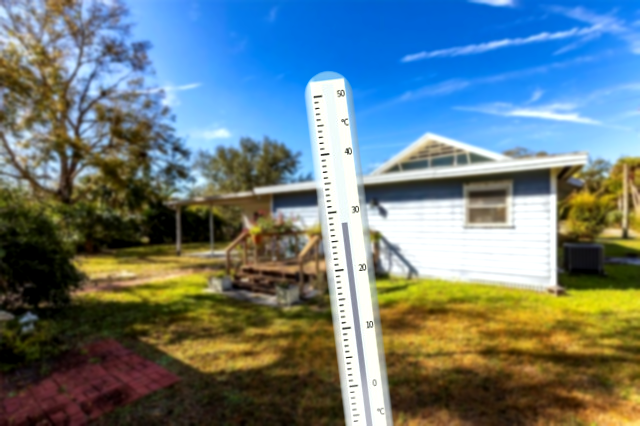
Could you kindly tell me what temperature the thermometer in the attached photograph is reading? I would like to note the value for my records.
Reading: 28 °C
